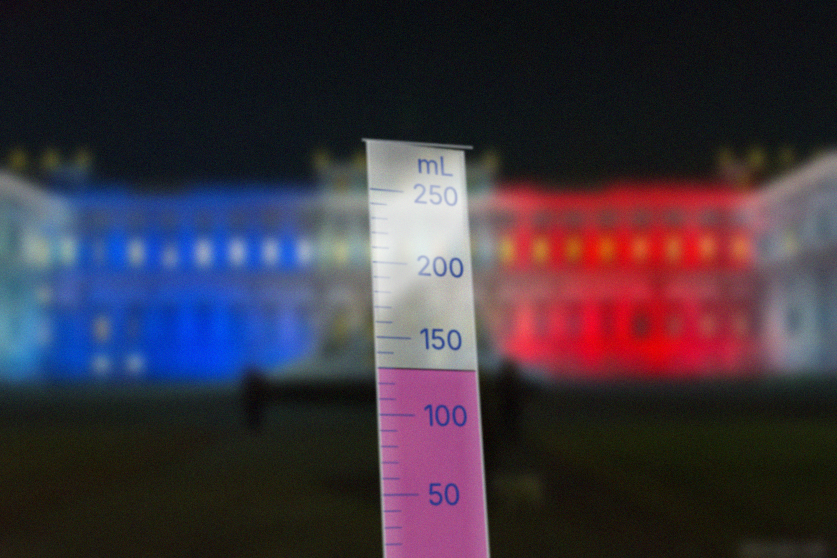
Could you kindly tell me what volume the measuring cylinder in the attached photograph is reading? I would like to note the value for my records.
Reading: 130 mL
